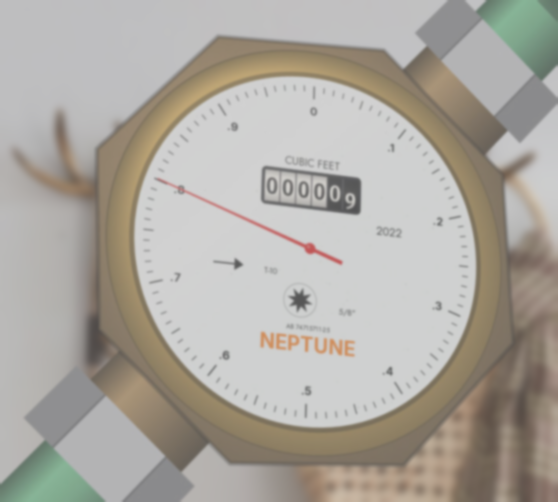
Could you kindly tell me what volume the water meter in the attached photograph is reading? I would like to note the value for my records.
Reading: 8.80 ft³
